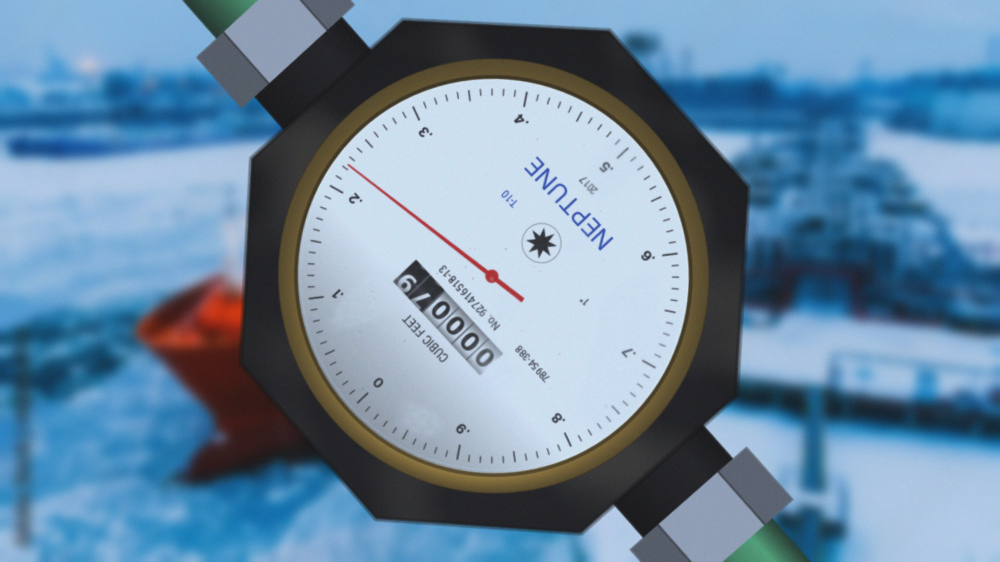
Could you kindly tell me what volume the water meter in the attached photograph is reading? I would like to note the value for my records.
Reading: 79.22 ft³
